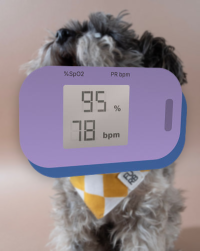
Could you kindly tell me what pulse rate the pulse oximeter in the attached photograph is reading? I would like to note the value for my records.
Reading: 78 bpm
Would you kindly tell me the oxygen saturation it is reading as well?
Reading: 95 %
